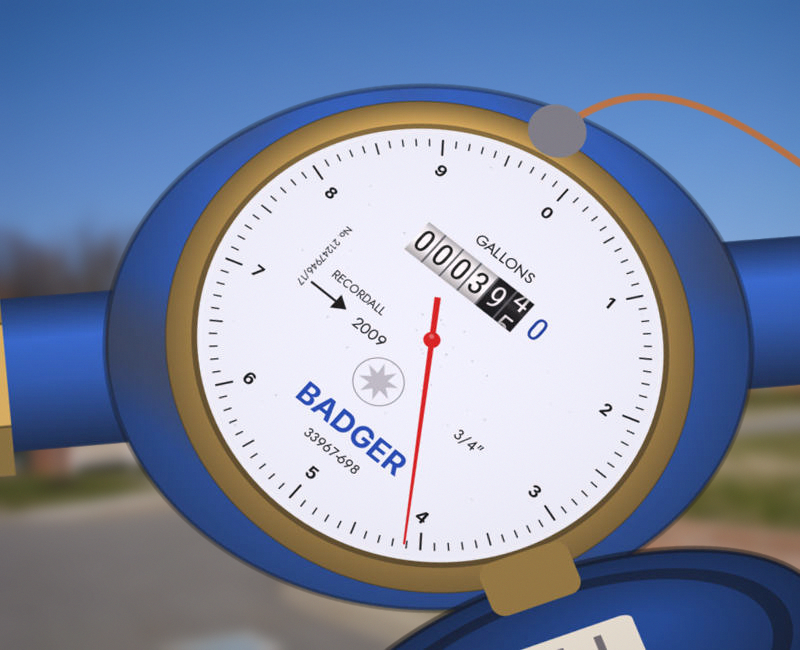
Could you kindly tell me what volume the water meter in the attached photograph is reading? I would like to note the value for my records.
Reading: 3944.1 gal
